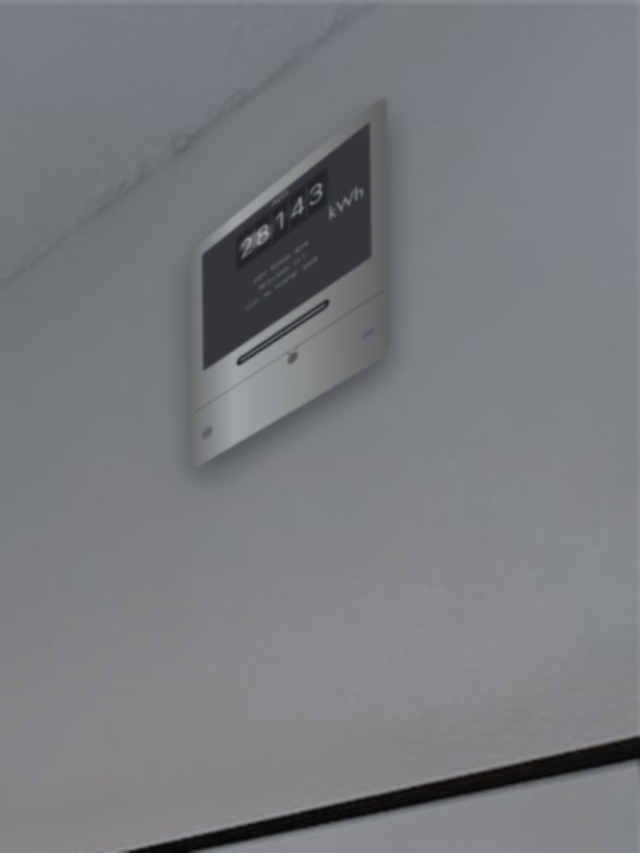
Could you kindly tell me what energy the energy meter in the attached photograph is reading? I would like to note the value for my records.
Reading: 28143 kWh
